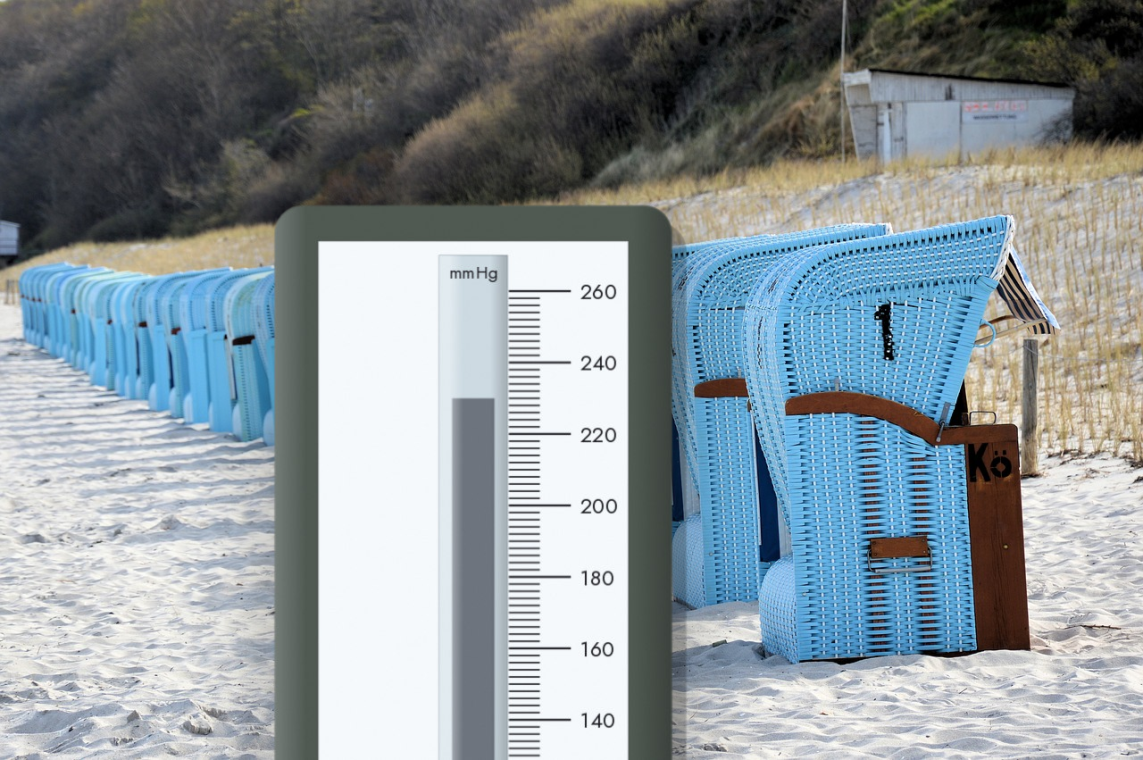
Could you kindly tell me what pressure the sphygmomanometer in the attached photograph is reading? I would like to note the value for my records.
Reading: 230 mmHg
